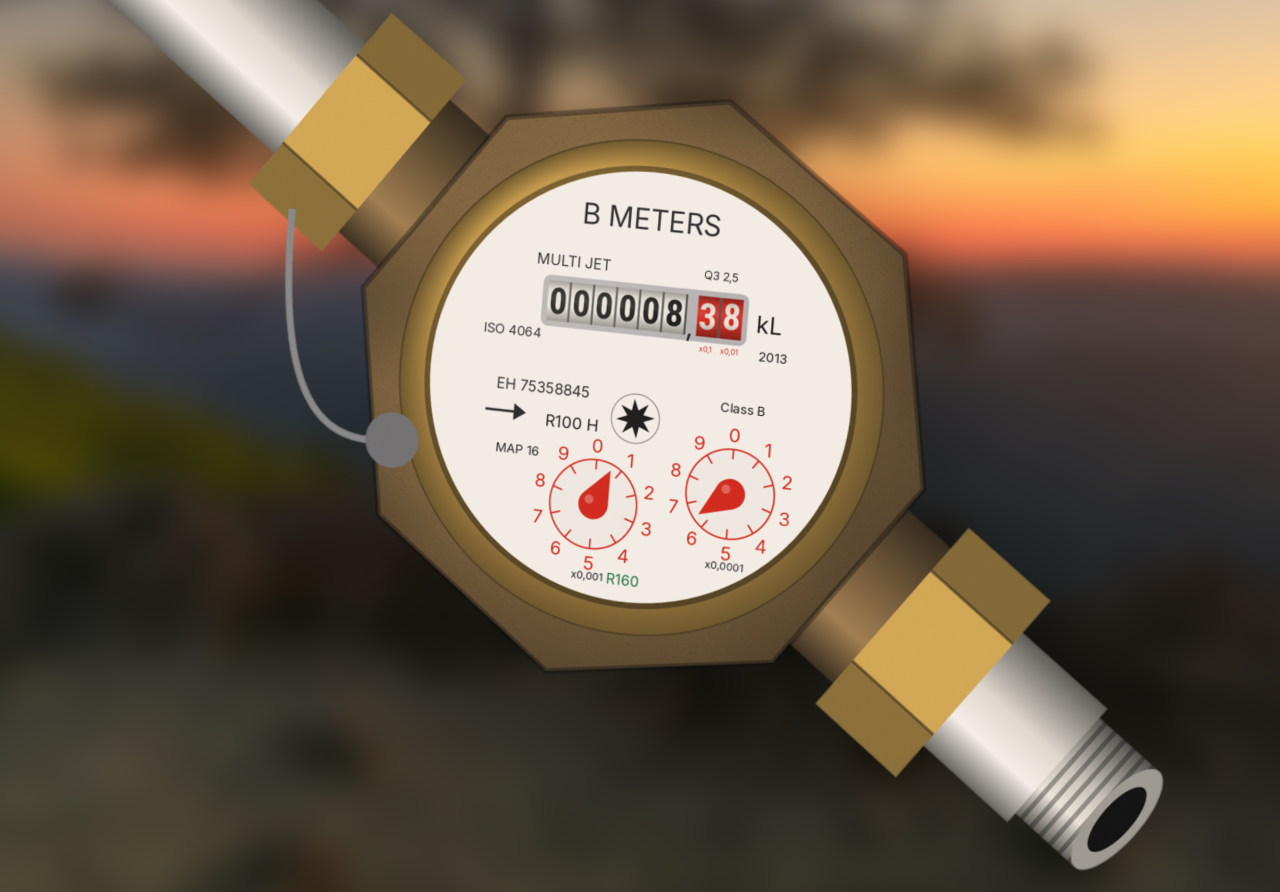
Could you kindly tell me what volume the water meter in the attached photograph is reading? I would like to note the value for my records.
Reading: 8.3806 kL
